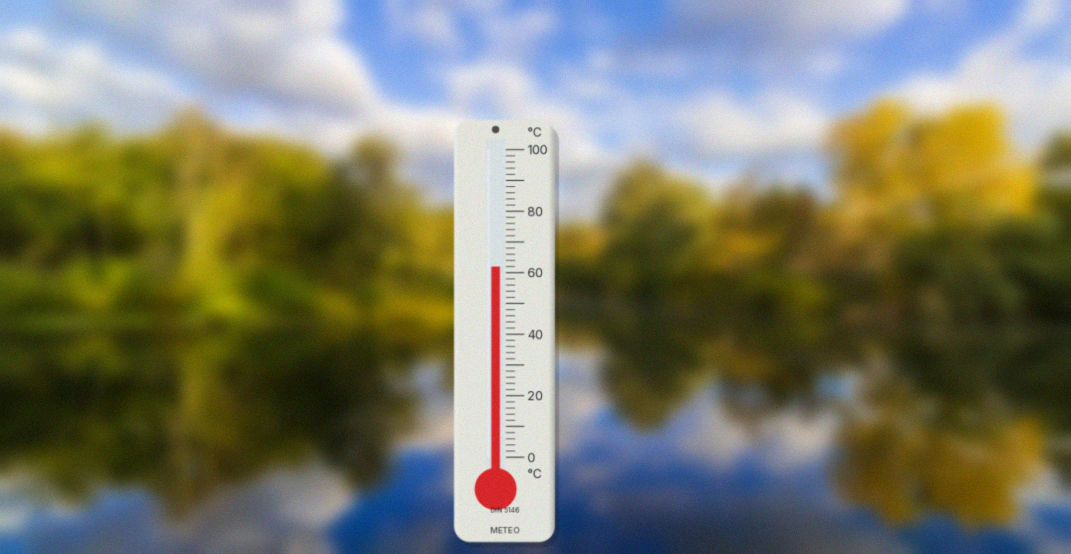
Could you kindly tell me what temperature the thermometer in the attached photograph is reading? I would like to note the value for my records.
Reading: 62 °C
